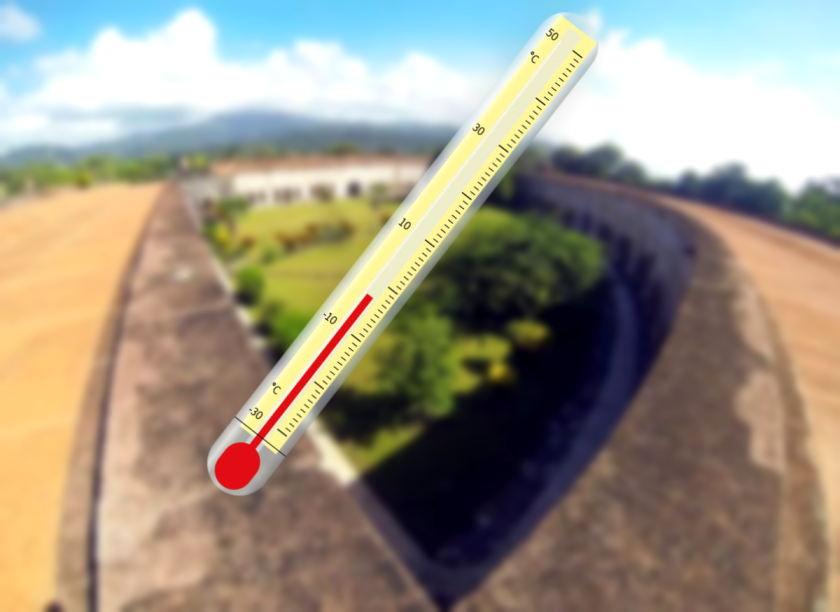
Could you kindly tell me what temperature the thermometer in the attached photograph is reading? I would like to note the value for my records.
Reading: -3 °C
